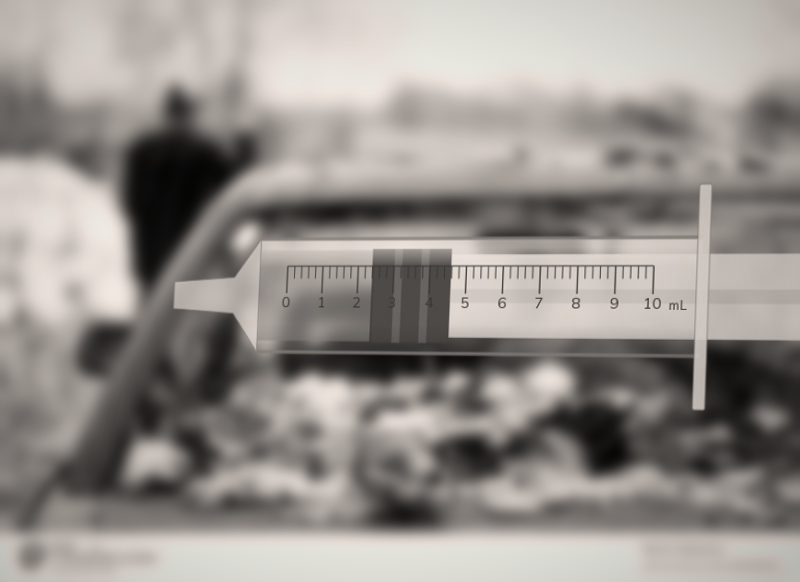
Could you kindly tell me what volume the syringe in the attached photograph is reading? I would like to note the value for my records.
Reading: 2.4 mL
